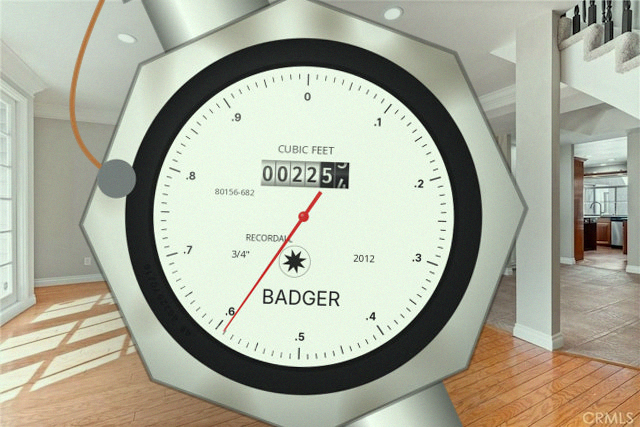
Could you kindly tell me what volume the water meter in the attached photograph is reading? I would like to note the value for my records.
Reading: 2253.59 ft³
